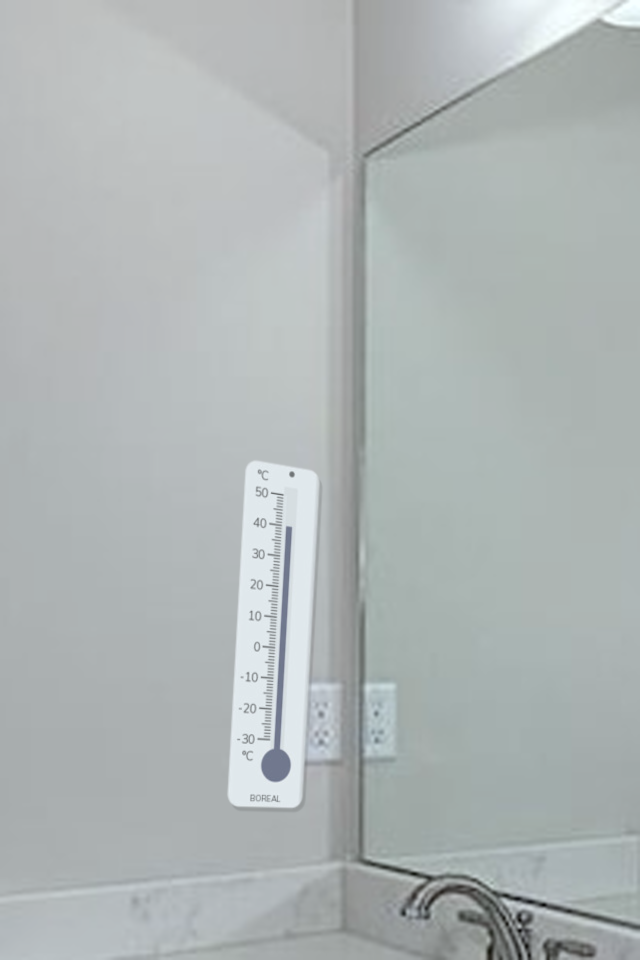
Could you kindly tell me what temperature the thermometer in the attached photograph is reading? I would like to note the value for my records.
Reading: 40 °C
